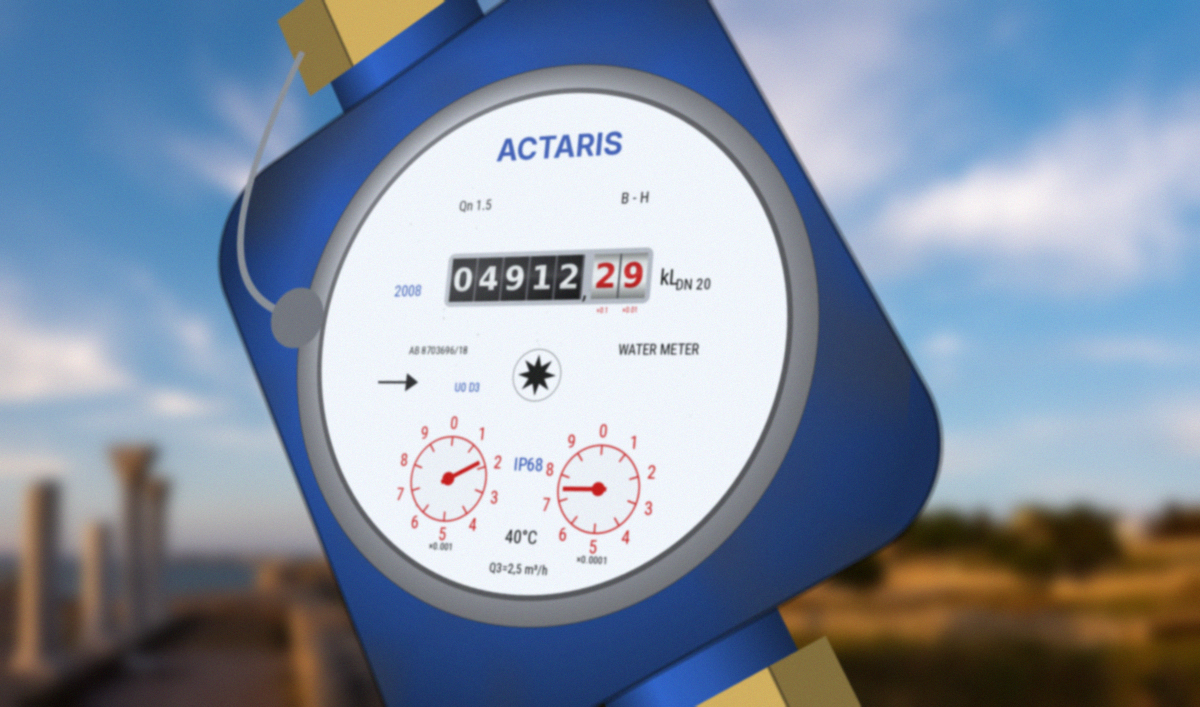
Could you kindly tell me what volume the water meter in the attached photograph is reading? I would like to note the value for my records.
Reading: 4912.2917 kL
